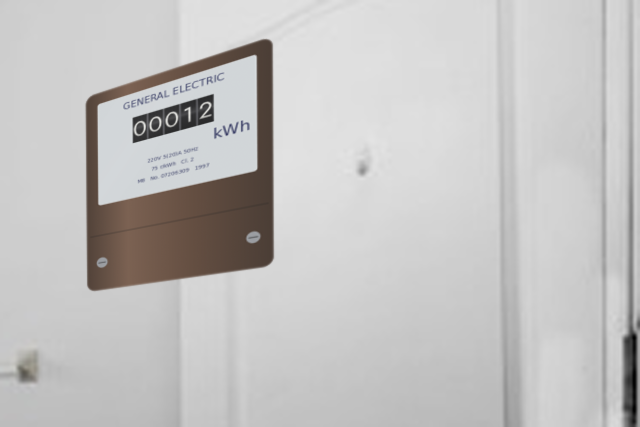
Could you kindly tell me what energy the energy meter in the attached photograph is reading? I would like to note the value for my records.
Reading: 12 kWh
